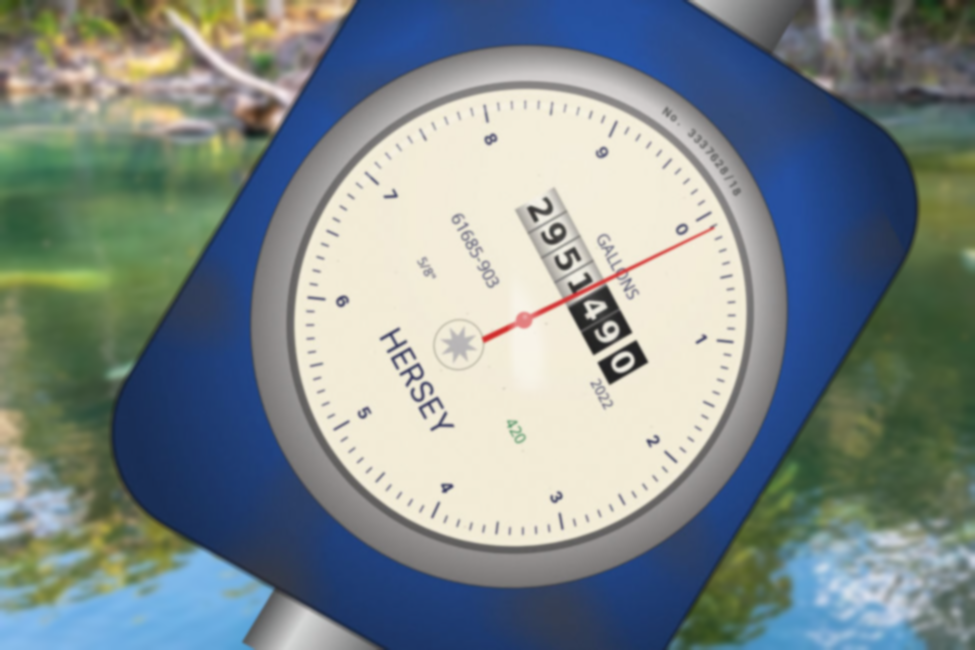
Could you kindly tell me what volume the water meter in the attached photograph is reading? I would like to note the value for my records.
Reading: 2951490.1 gal
